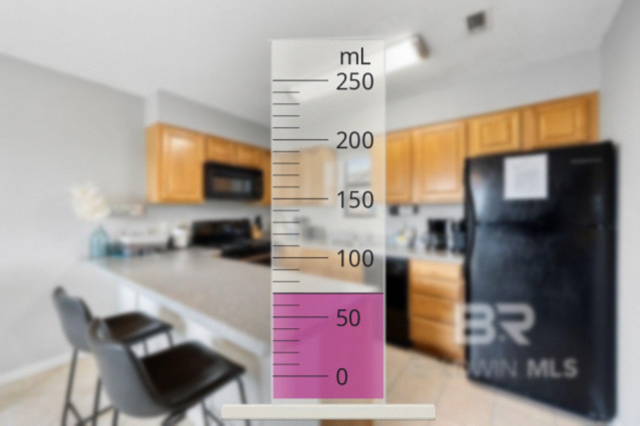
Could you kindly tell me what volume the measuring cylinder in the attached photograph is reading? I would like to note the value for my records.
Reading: 70 mL
